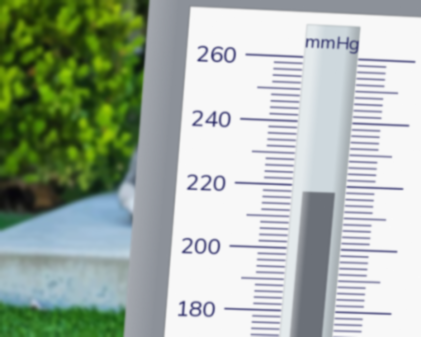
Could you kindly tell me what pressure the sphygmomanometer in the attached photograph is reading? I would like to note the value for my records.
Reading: 218 mmHg
